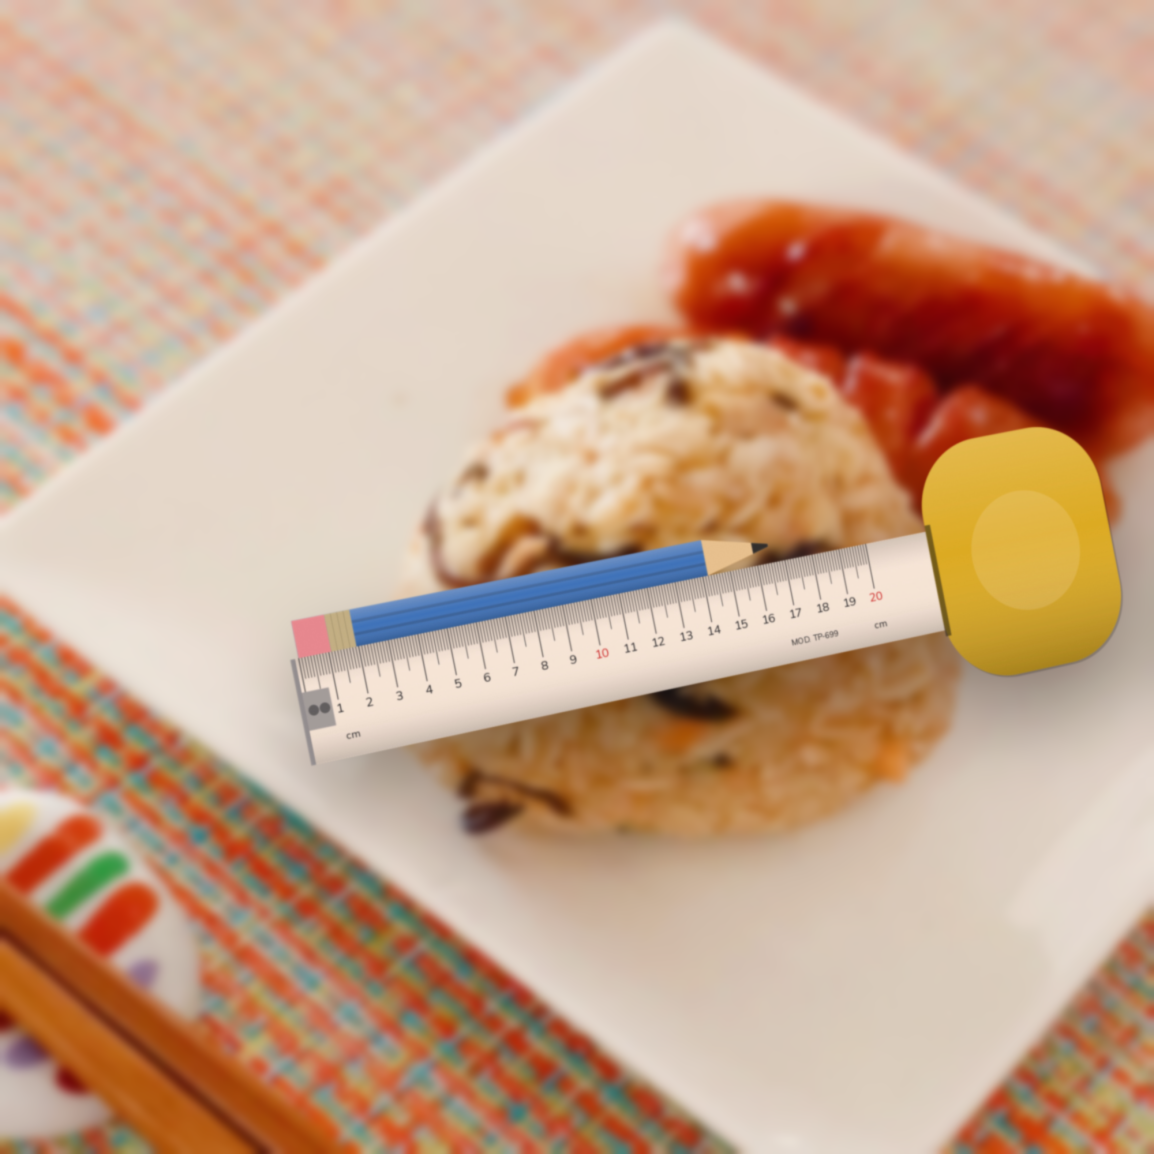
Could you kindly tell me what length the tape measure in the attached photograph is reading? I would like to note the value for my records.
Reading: 16.5 cm
